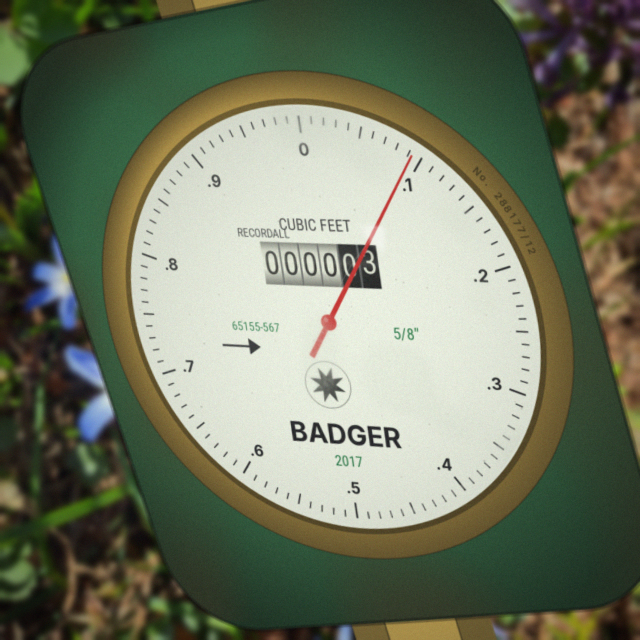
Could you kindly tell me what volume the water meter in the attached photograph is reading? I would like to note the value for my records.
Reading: 3.09 ft³
